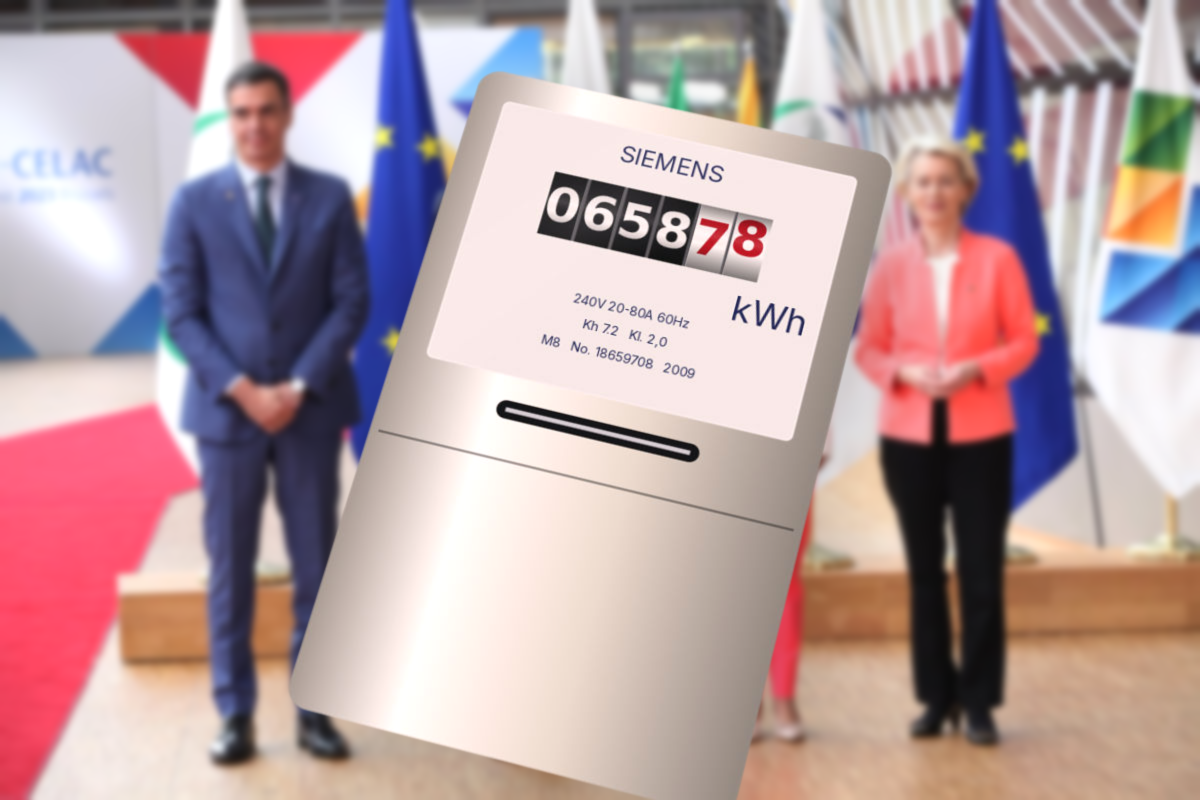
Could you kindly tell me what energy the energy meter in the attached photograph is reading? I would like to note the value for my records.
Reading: 658.78 kWh
